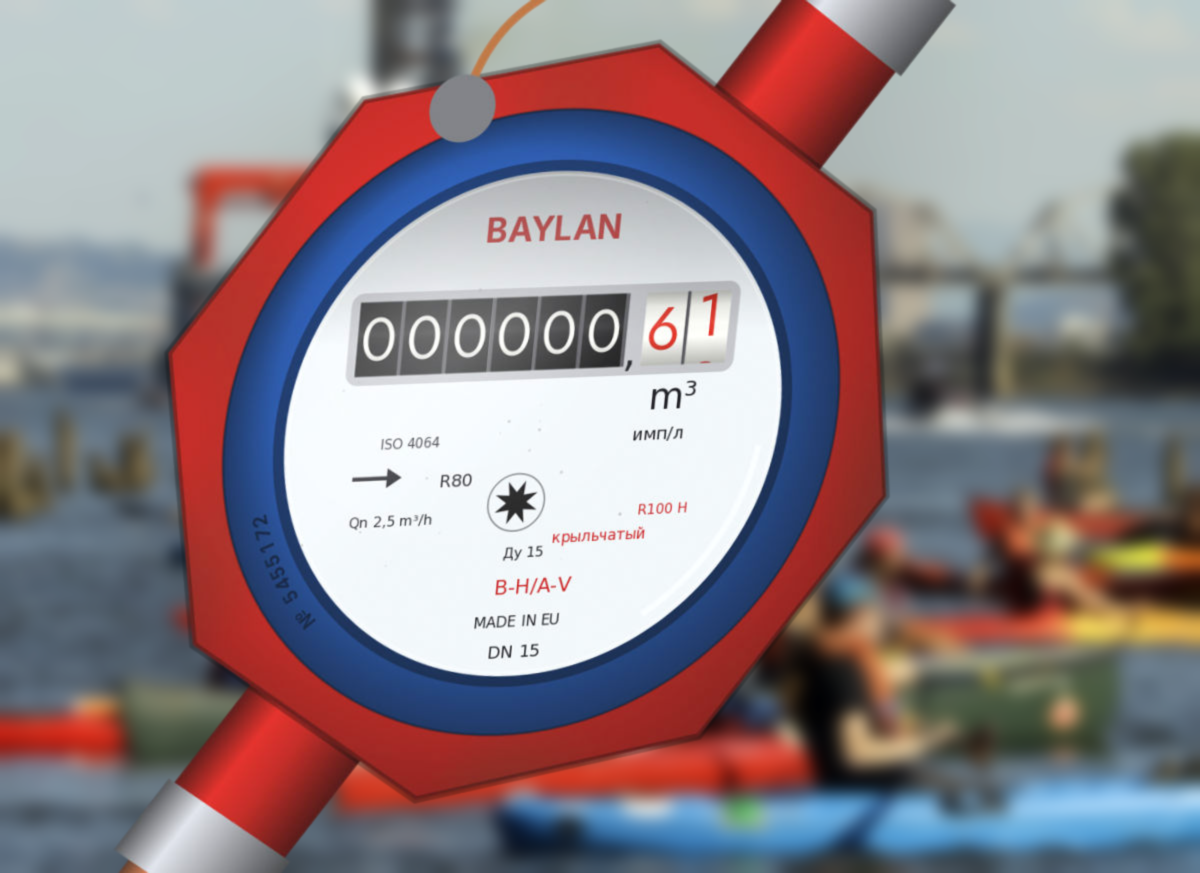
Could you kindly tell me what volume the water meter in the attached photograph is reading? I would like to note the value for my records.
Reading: 0.61 m³
